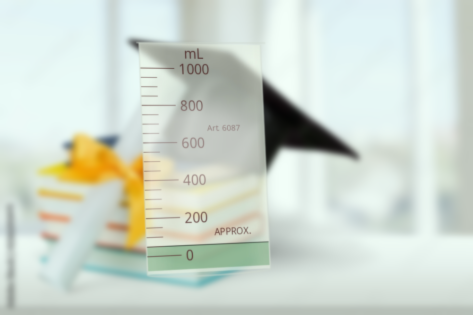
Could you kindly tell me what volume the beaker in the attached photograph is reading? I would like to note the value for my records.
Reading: 50 mL
